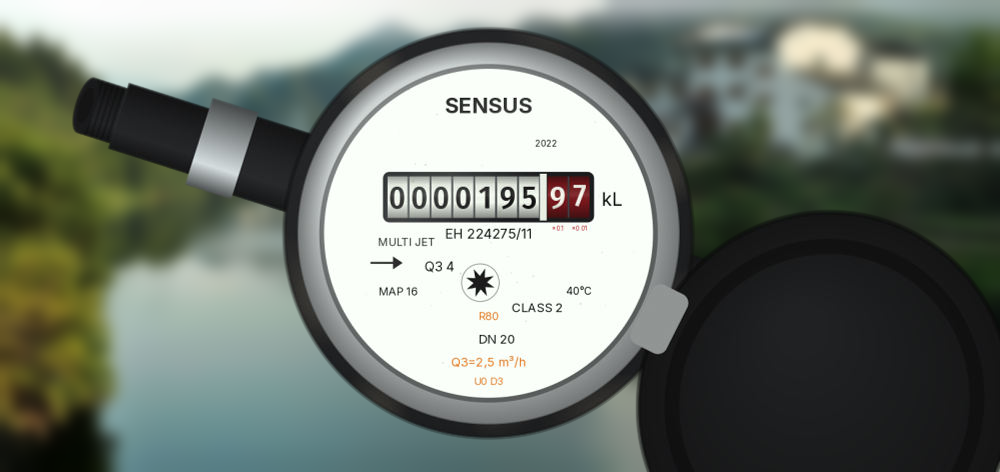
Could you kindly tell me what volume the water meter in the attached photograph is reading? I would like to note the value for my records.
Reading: 195.97 kL
